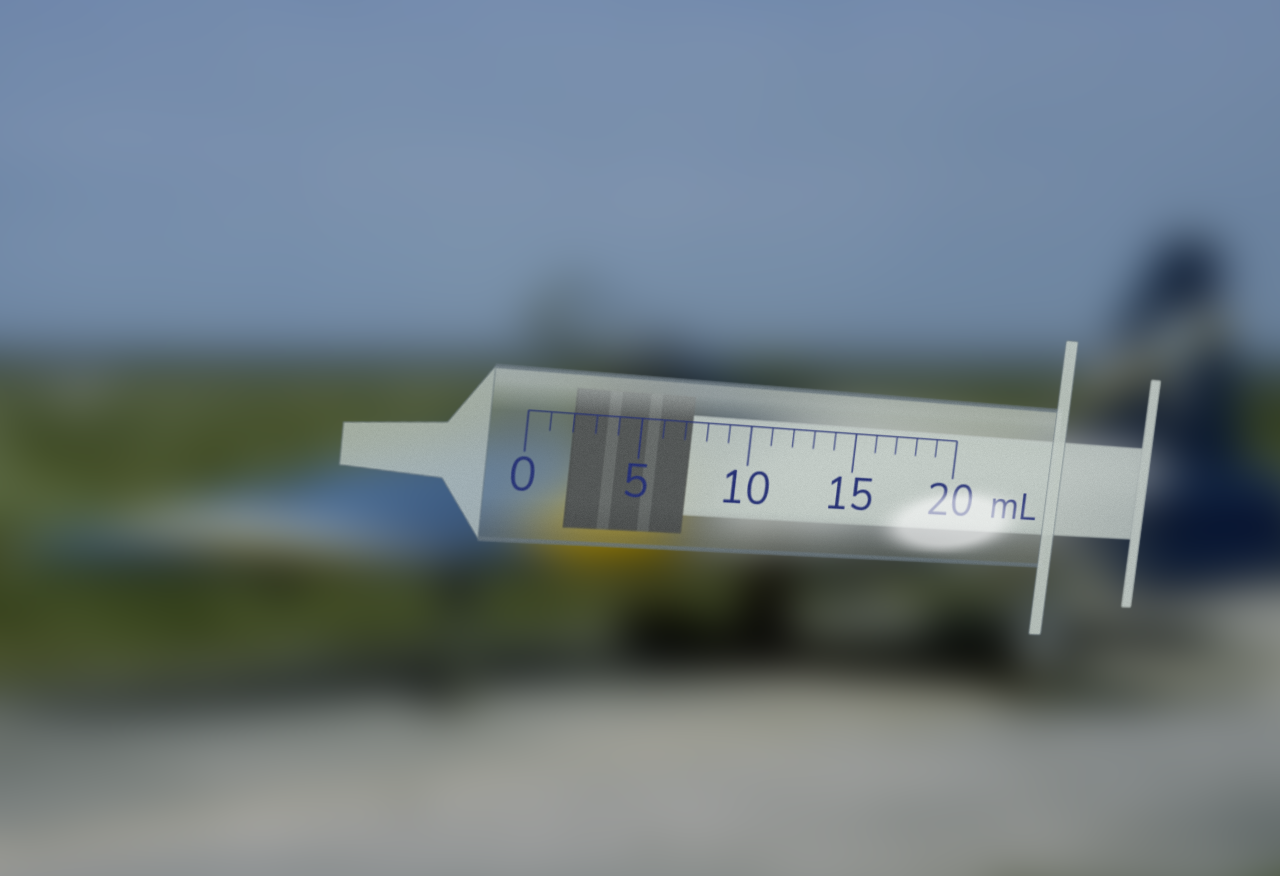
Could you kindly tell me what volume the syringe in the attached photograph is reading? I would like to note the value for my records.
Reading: 2 mL
